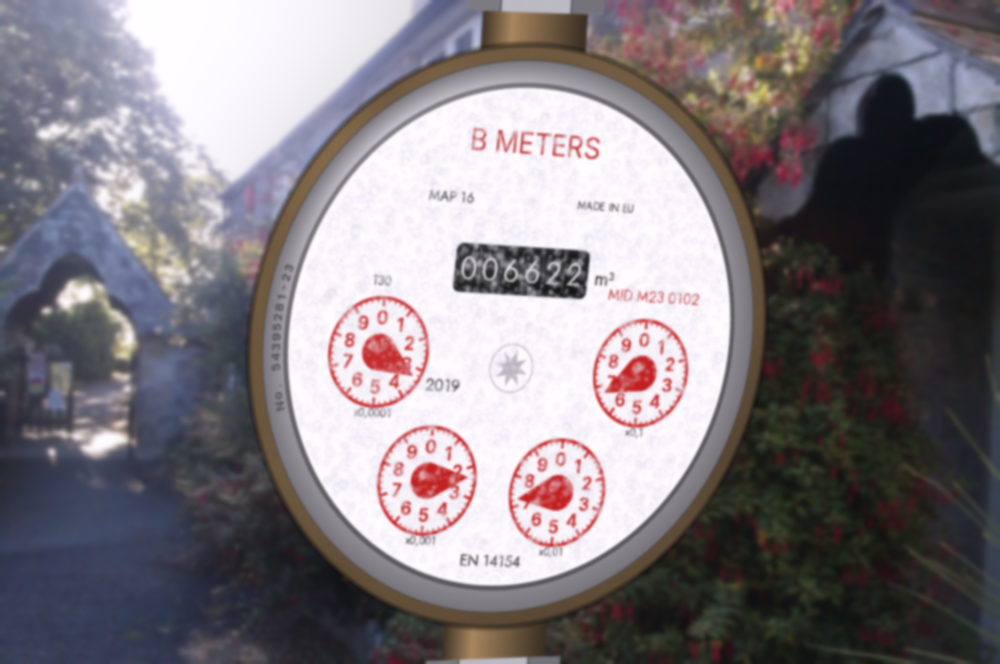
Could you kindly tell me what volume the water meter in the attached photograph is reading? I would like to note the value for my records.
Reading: 6622.6723 m³
